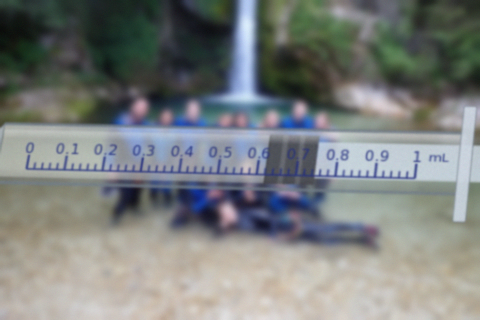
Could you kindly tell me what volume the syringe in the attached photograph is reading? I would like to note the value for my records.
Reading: 0.62 mL
